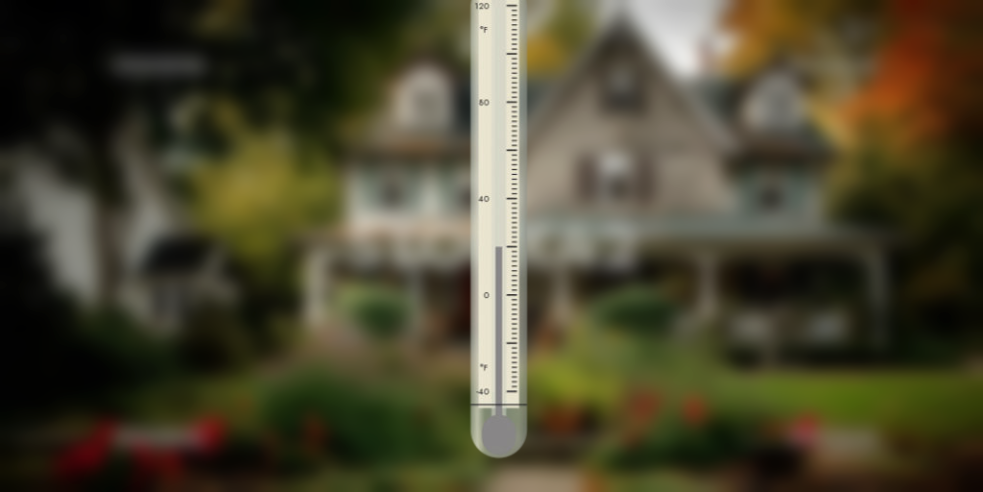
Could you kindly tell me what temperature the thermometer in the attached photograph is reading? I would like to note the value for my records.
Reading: 20 °F
